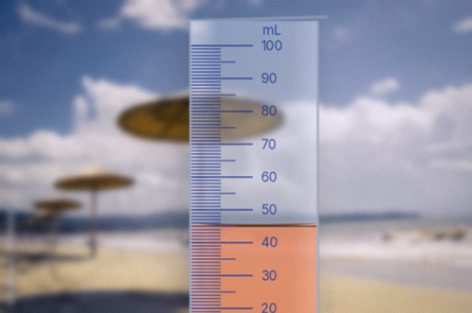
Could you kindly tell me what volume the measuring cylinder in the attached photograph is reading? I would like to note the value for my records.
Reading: 45 mL
